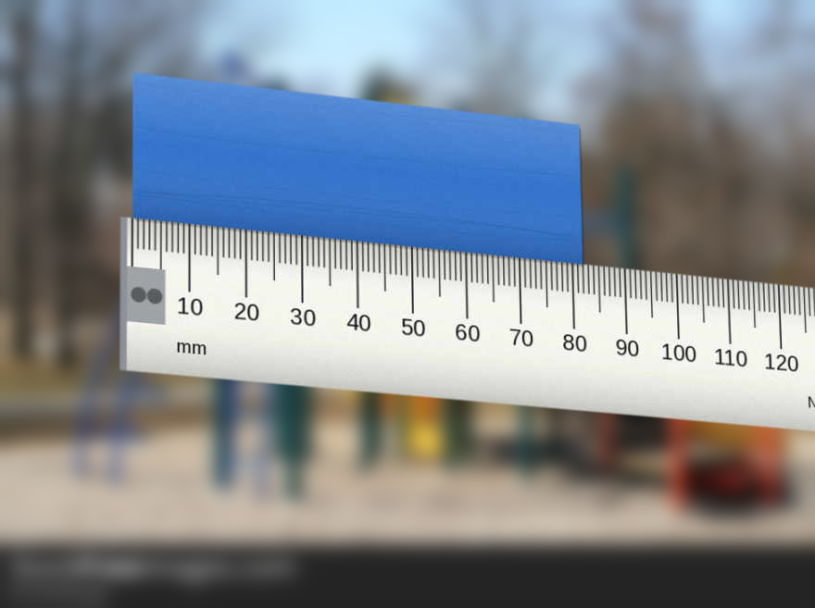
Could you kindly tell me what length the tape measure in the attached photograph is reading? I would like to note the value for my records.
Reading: 82 mm
